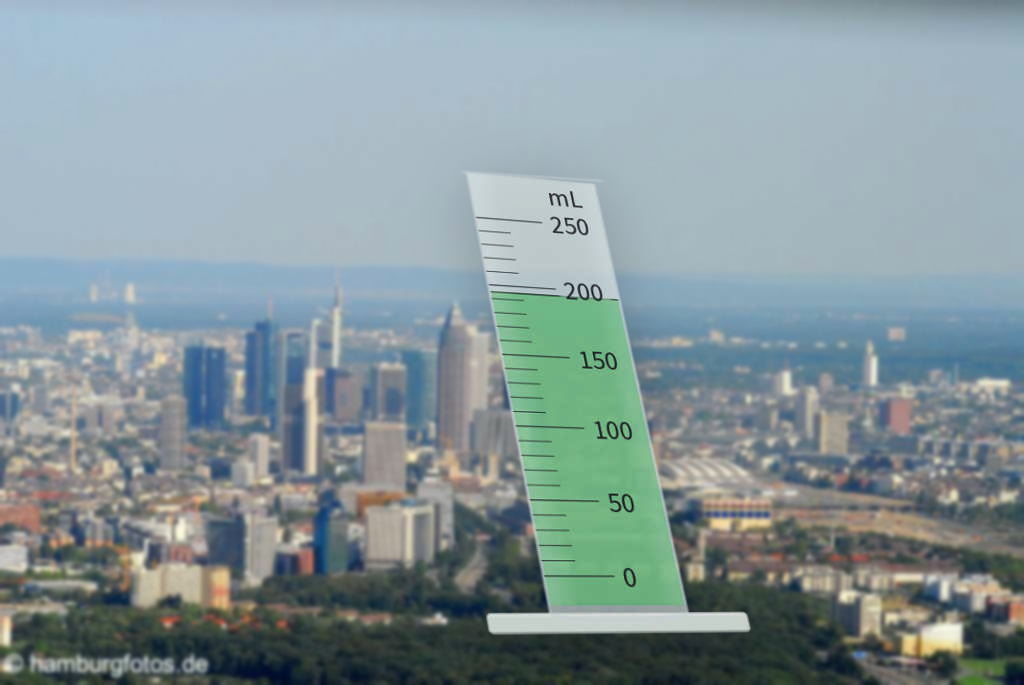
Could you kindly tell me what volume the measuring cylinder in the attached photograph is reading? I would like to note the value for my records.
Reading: 195 mL
